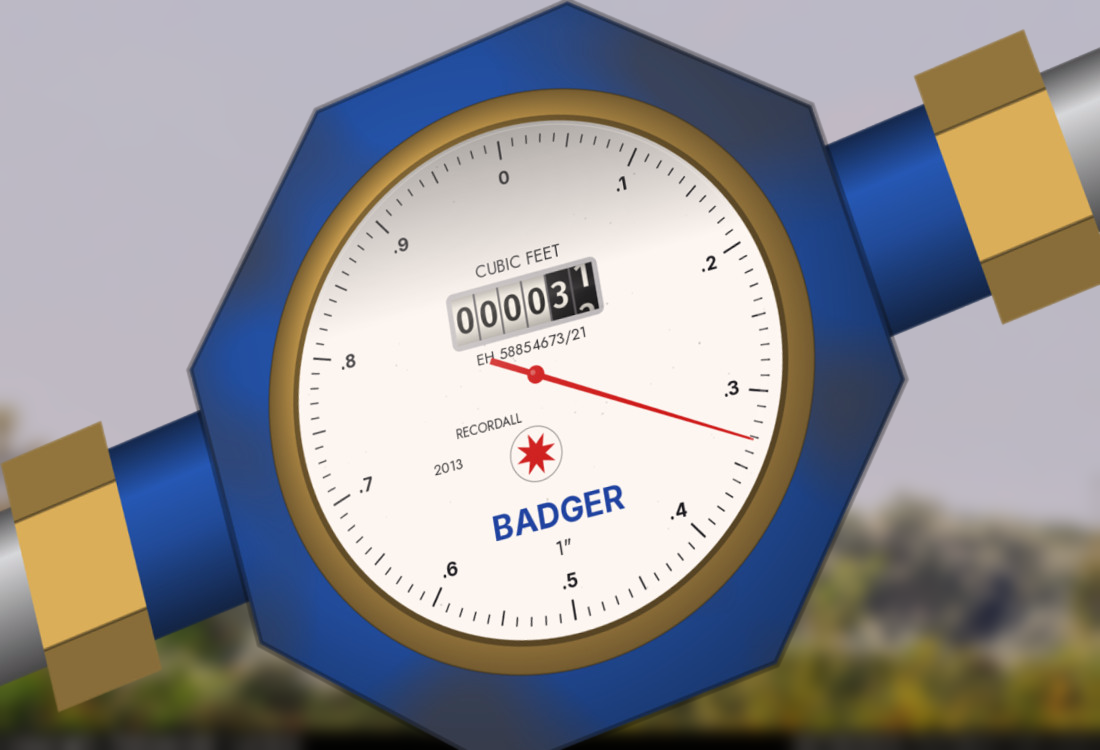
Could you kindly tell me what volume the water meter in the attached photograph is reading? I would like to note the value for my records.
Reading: 31.33 ft³
